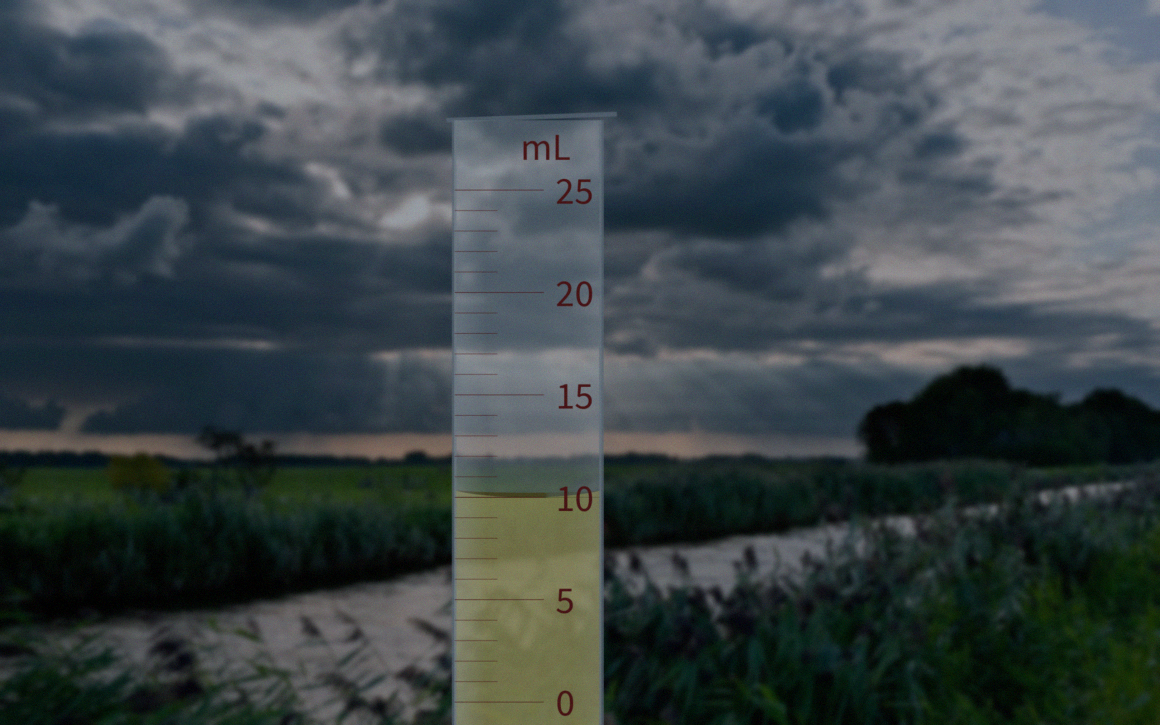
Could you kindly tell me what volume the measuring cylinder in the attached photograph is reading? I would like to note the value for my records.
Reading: 10 mL
